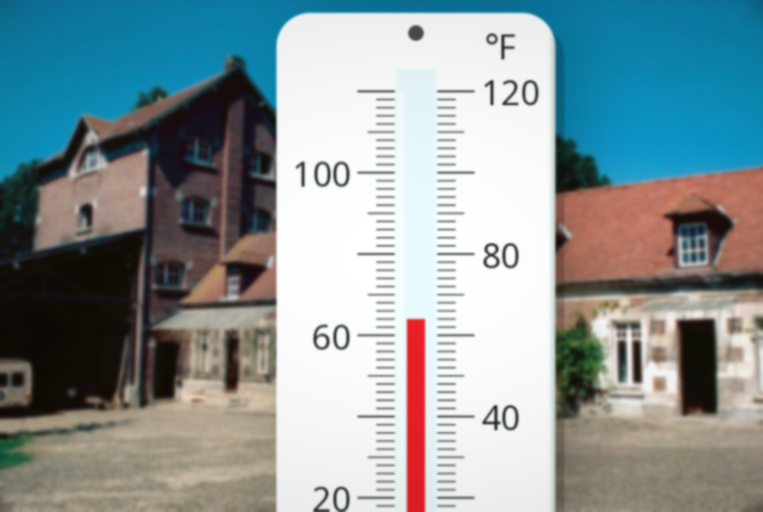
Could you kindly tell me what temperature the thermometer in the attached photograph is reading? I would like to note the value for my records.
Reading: 64 °F
